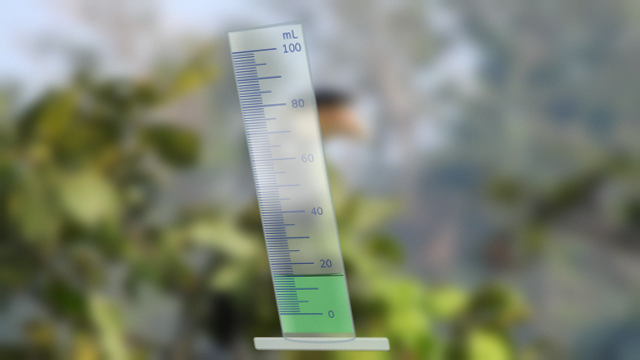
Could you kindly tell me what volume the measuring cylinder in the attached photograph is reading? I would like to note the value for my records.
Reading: 15 mL
